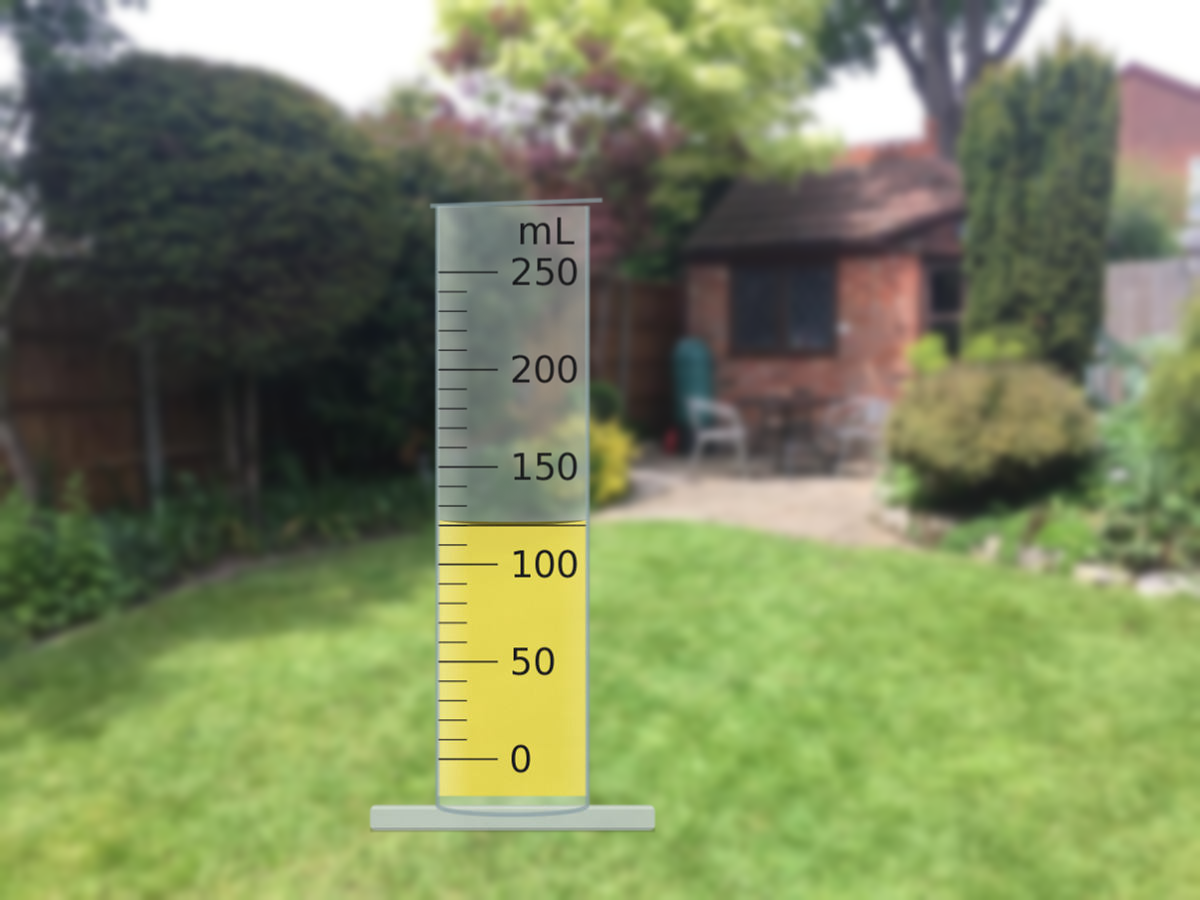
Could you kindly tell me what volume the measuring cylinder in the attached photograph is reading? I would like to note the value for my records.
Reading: 120 mL
